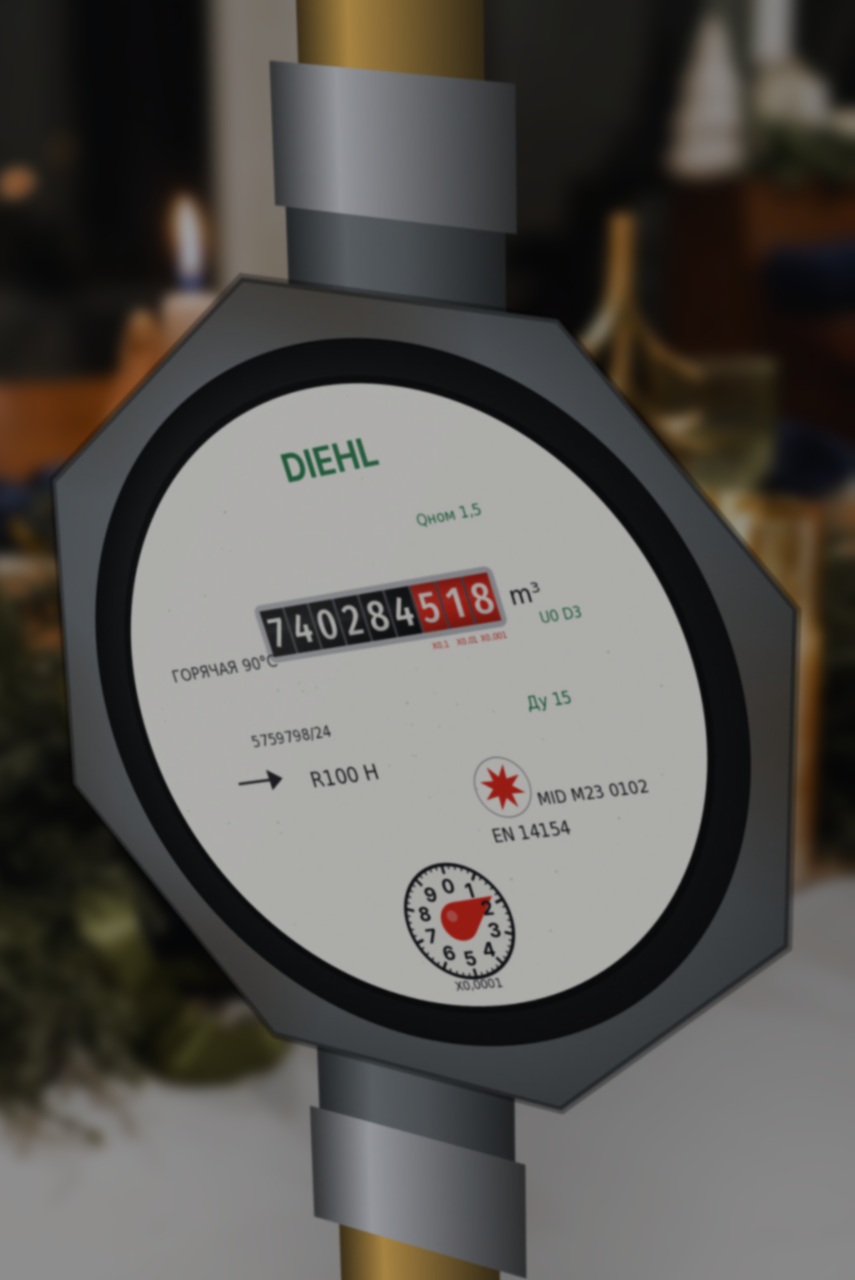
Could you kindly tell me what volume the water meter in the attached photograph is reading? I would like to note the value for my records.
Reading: 740284.5181 m³
